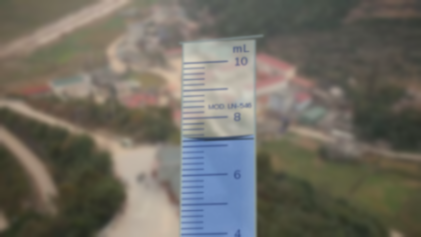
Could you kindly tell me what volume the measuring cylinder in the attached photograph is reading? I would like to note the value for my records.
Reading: 7.2 mL
